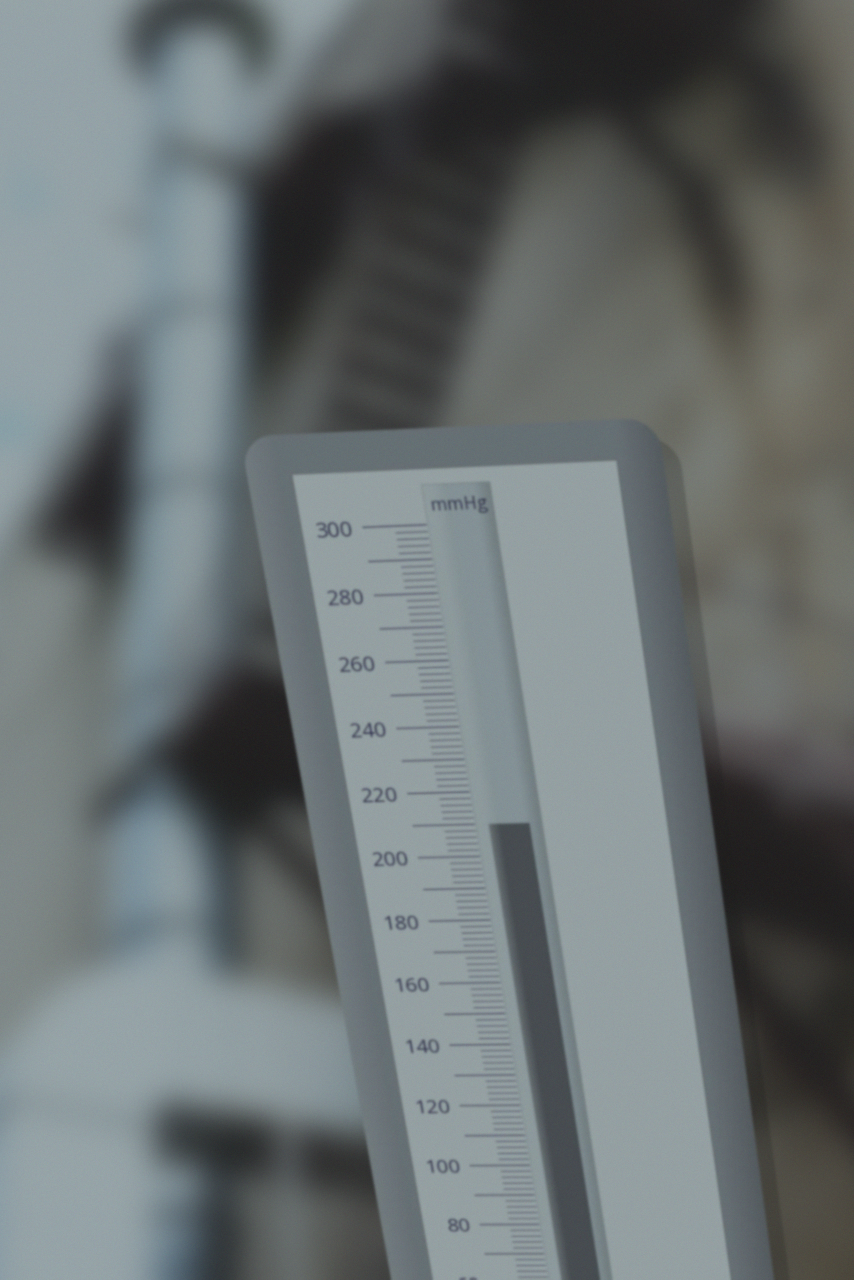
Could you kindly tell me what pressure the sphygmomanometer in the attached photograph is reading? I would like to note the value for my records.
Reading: 210 mmHg
